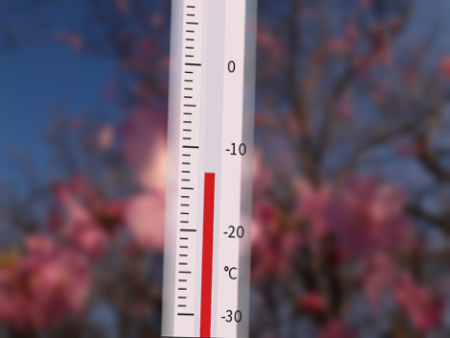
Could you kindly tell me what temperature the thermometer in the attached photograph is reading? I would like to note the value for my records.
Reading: -13 °C
